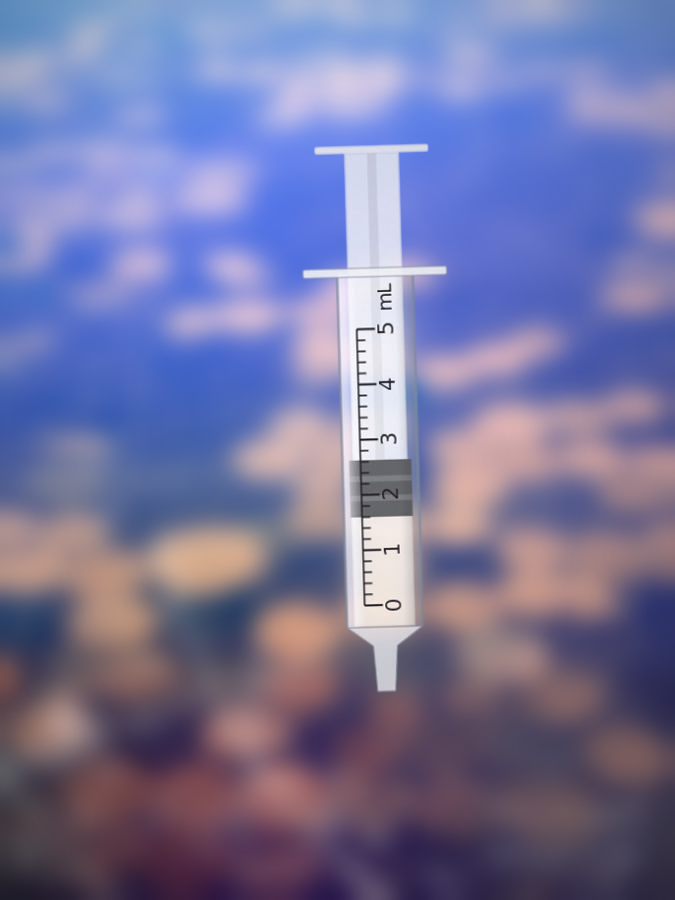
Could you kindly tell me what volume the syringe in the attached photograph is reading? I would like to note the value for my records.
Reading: 1.6 mL
